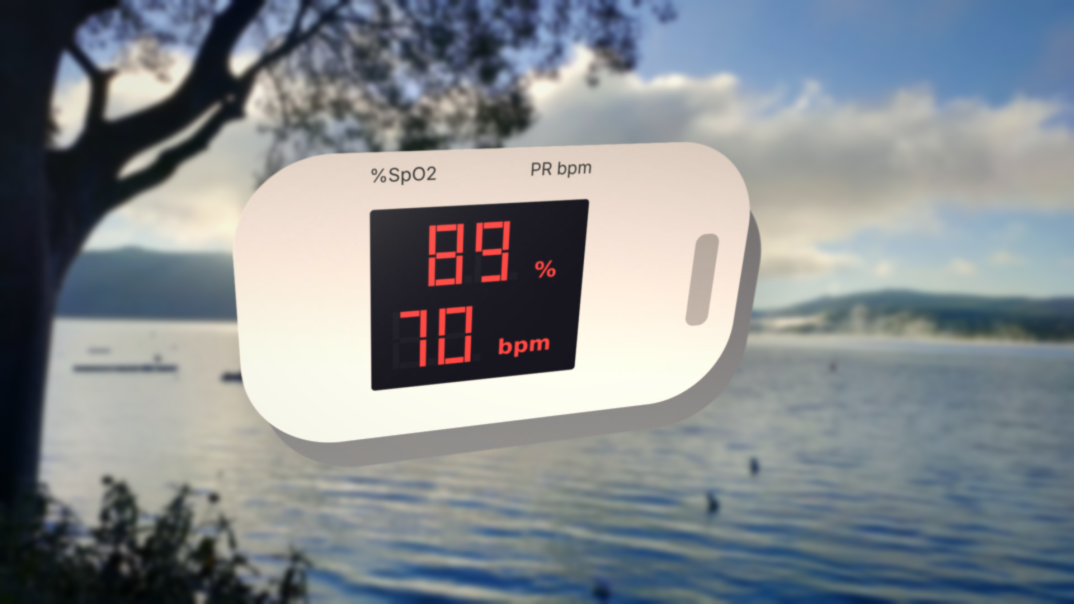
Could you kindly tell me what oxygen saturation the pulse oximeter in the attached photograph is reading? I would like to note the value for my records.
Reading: 89 %
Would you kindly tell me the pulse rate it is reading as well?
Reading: 70 bpm
